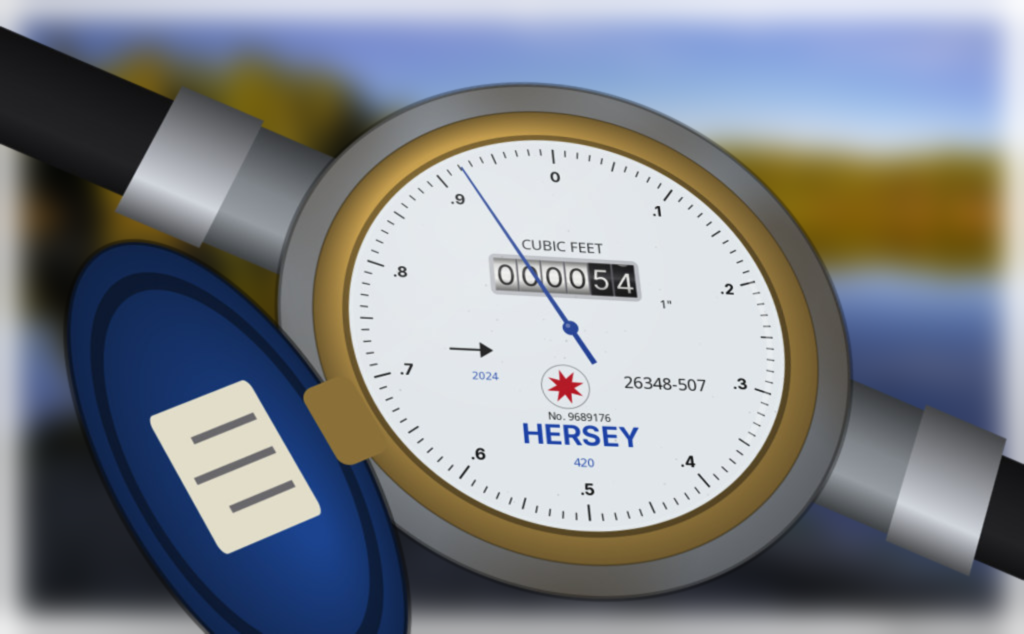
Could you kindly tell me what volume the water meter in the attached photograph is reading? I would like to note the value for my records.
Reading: 53.92 ft³
